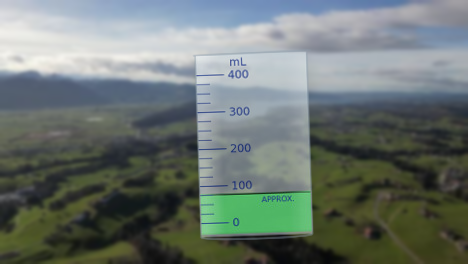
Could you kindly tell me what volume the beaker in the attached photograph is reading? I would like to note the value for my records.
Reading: 75 mL
